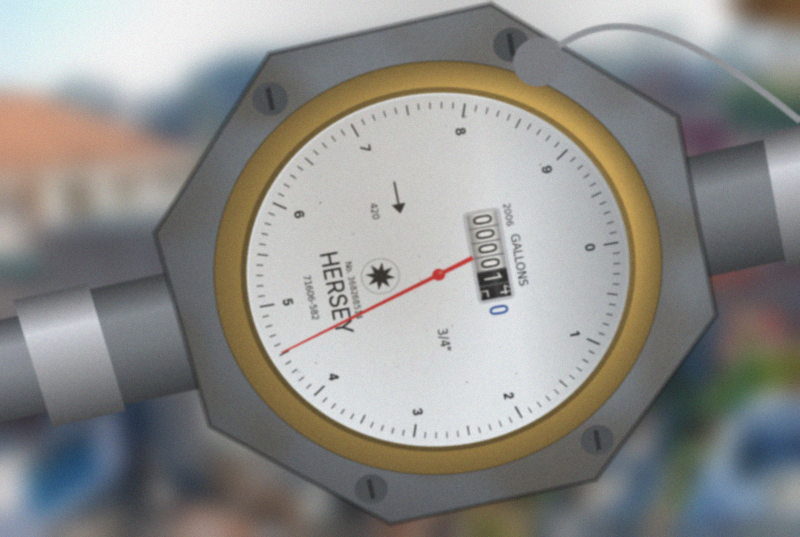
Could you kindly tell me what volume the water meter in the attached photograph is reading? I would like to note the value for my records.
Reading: 144.5 gal
